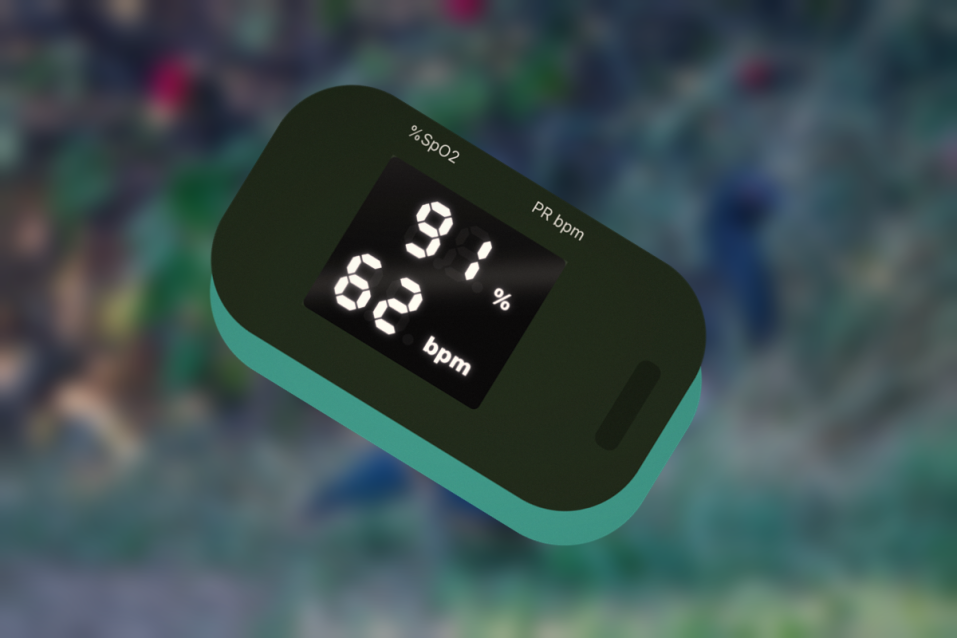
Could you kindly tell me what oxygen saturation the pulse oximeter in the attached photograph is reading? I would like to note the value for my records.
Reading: 91 %
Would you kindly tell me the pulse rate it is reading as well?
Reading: 62 bpm
